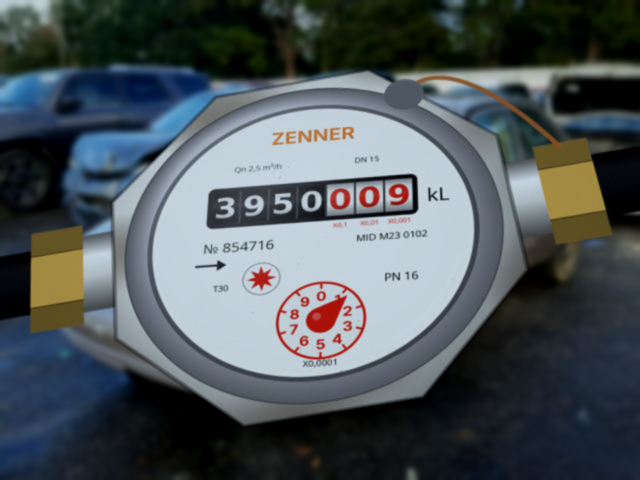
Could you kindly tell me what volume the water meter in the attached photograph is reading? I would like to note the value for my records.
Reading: 3950.0091 kL
